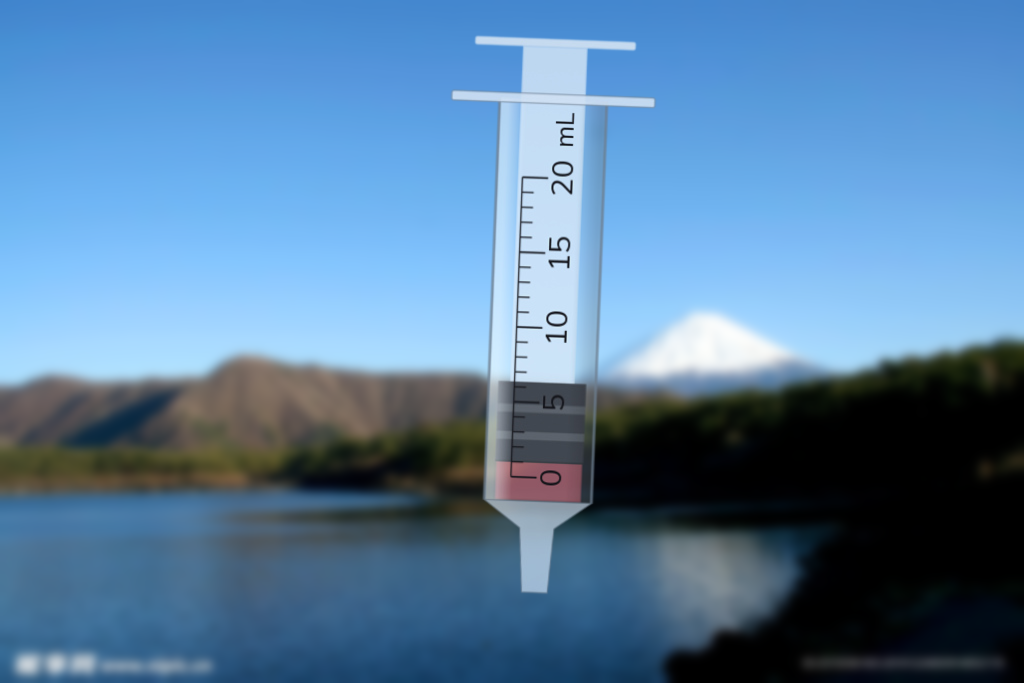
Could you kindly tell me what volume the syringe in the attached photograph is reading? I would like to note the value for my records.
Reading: 1 mL
